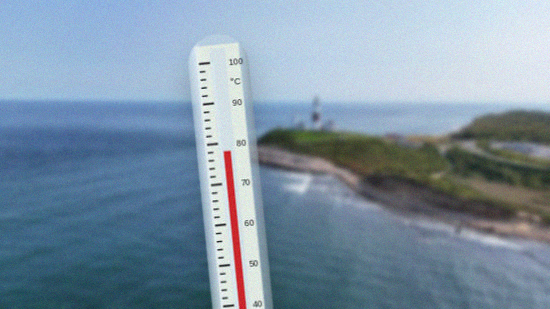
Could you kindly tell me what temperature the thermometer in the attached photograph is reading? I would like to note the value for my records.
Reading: 78 °C
